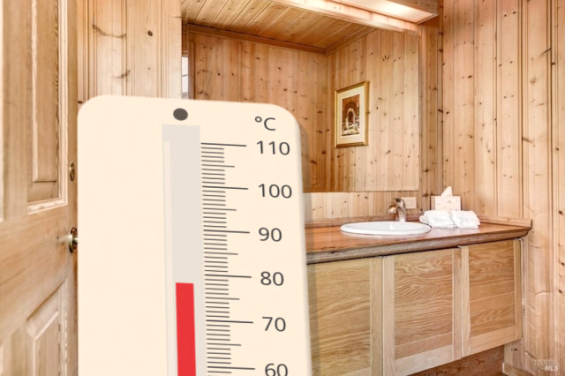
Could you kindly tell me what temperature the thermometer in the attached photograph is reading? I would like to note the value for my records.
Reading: 78 °C
